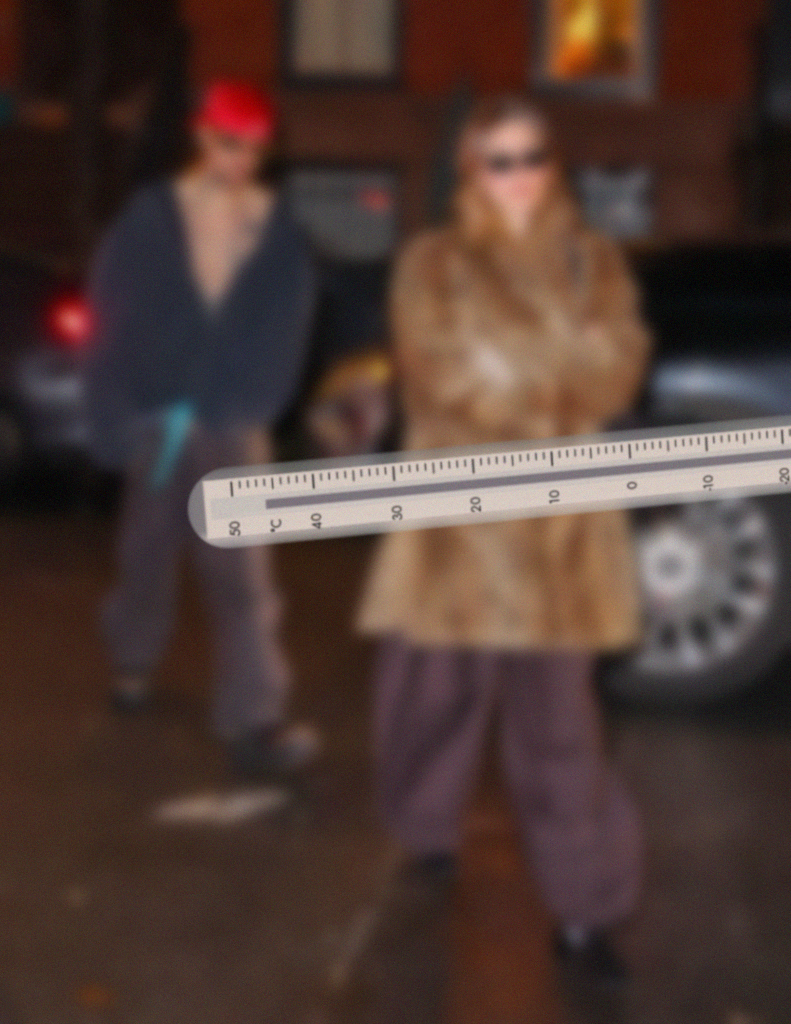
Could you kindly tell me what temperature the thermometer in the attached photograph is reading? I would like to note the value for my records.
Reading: 46 °C
